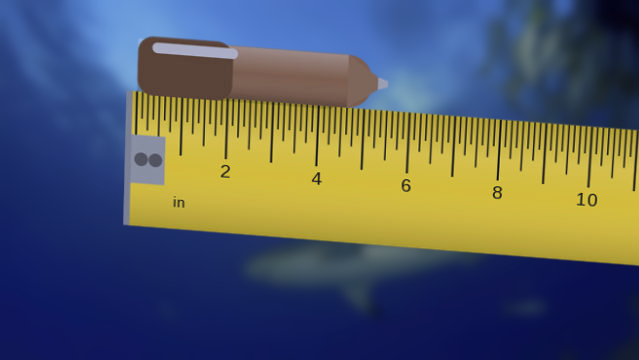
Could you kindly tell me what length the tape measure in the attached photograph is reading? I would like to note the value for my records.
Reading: 5.5 in
